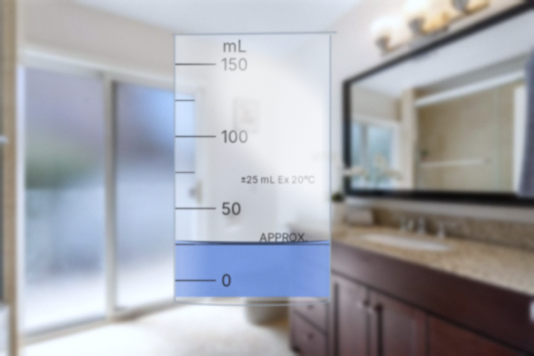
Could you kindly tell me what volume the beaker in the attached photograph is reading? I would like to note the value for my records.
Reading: 25 mL
